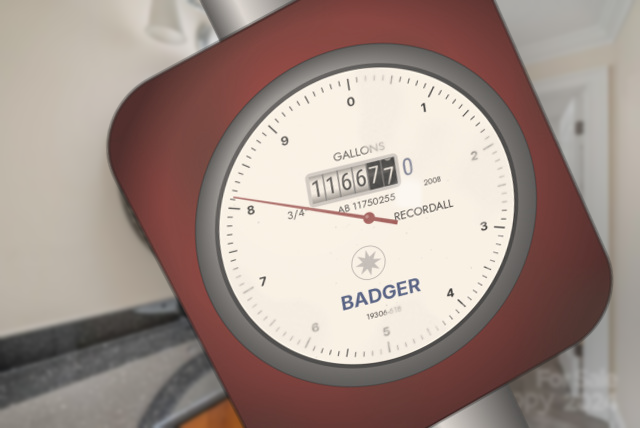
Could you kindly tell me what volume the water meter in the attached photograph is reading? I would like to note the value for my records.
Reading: 1166768.1 gal
